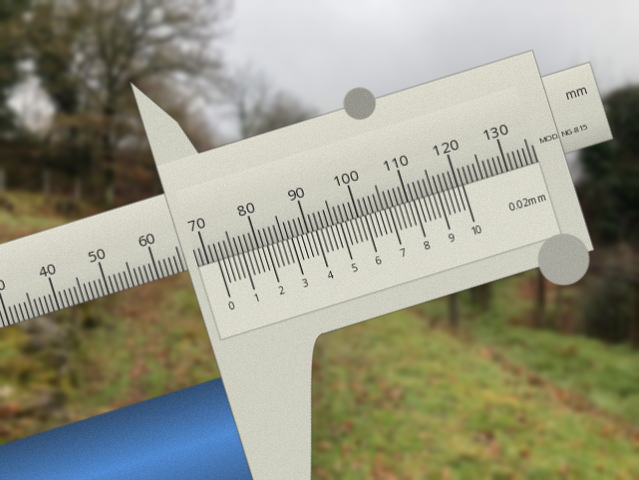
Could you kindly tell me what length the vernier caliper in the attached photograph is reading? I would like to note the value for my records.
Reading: 72.0 mm
